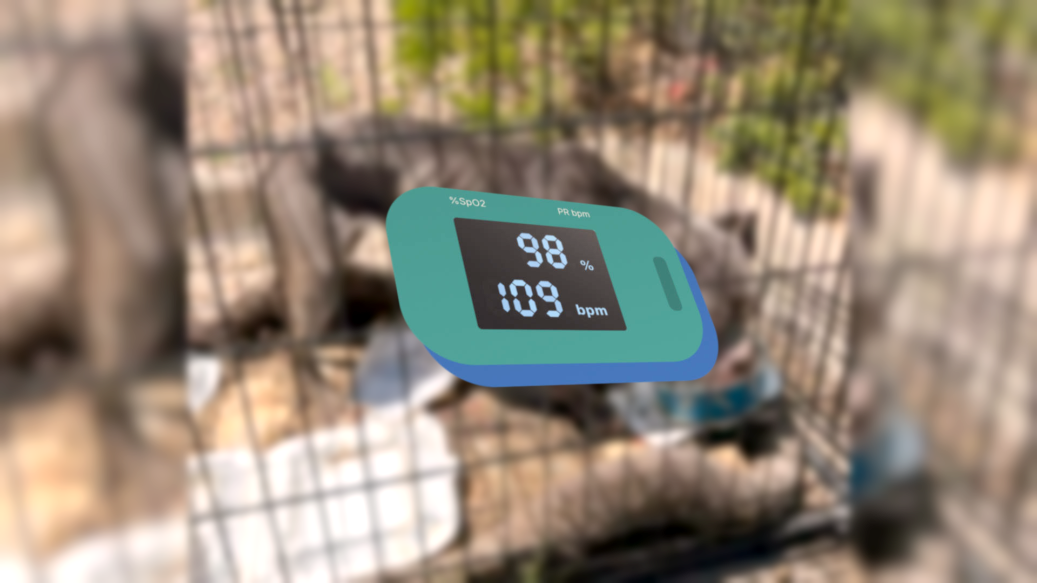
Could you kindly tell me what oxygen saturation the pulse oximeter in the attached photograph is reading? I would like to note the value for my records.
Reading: 98 %
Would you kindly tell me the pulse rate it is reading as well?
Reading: 109 bpm
